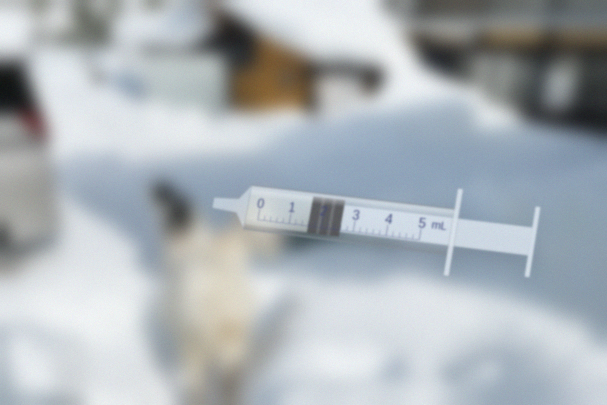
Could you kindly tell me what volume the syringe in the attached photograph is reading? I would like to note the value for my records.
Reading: 1.6 mL
